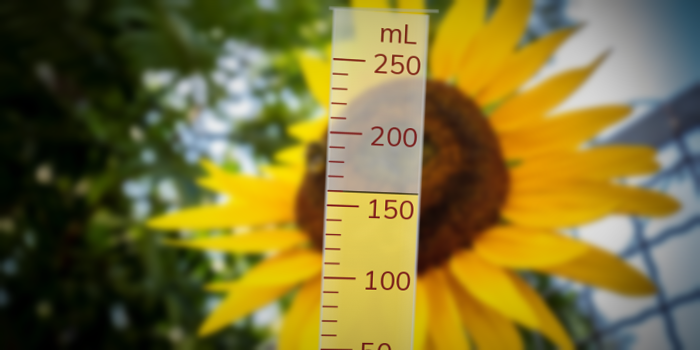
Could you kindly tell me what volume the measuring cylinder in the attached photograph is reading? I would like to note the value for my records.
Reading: 160 mL
